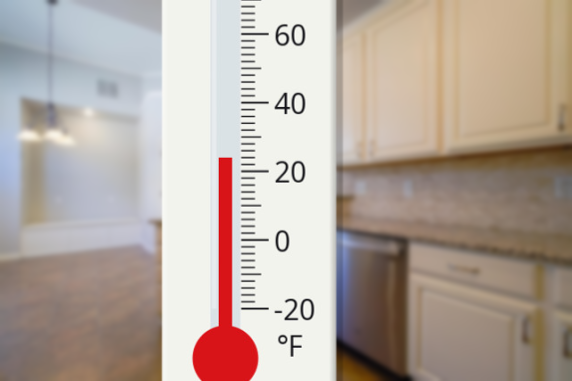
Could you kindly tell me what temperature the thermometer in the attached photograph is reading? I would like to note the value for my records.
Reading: 24 °F
